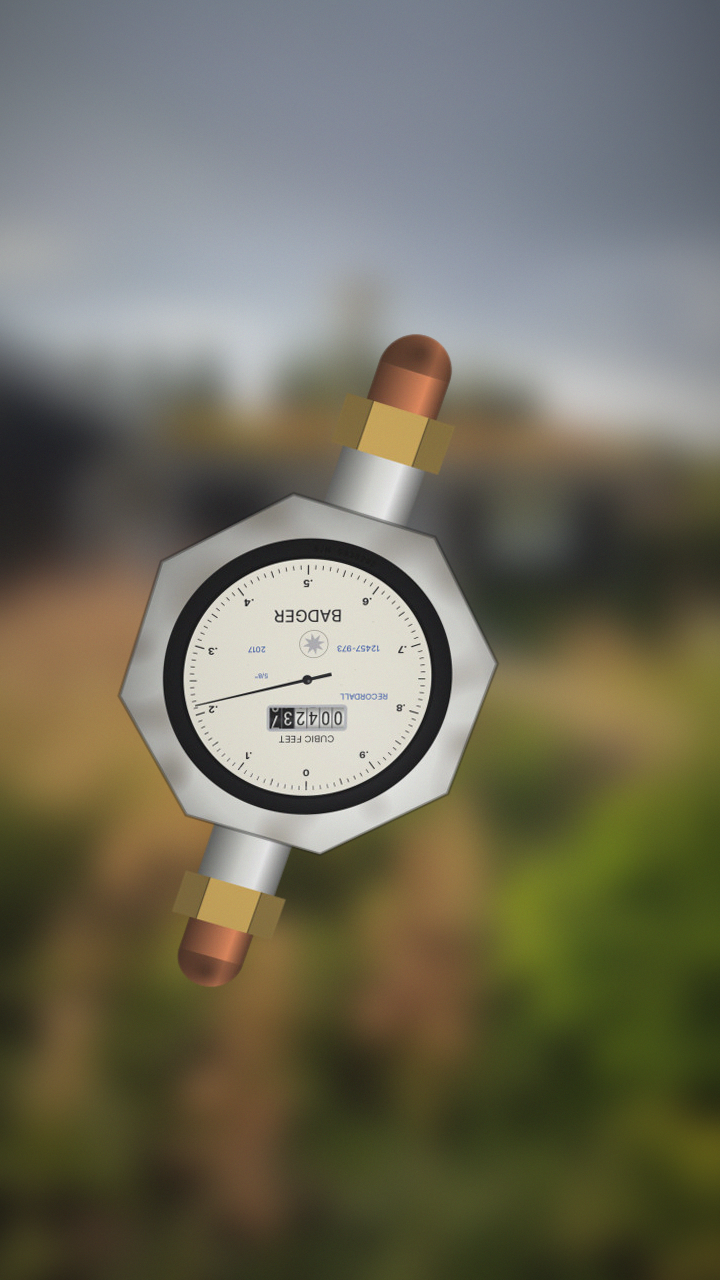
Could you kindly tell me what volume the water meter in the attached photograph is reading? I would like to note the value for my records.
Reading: 4237.21 ft³
